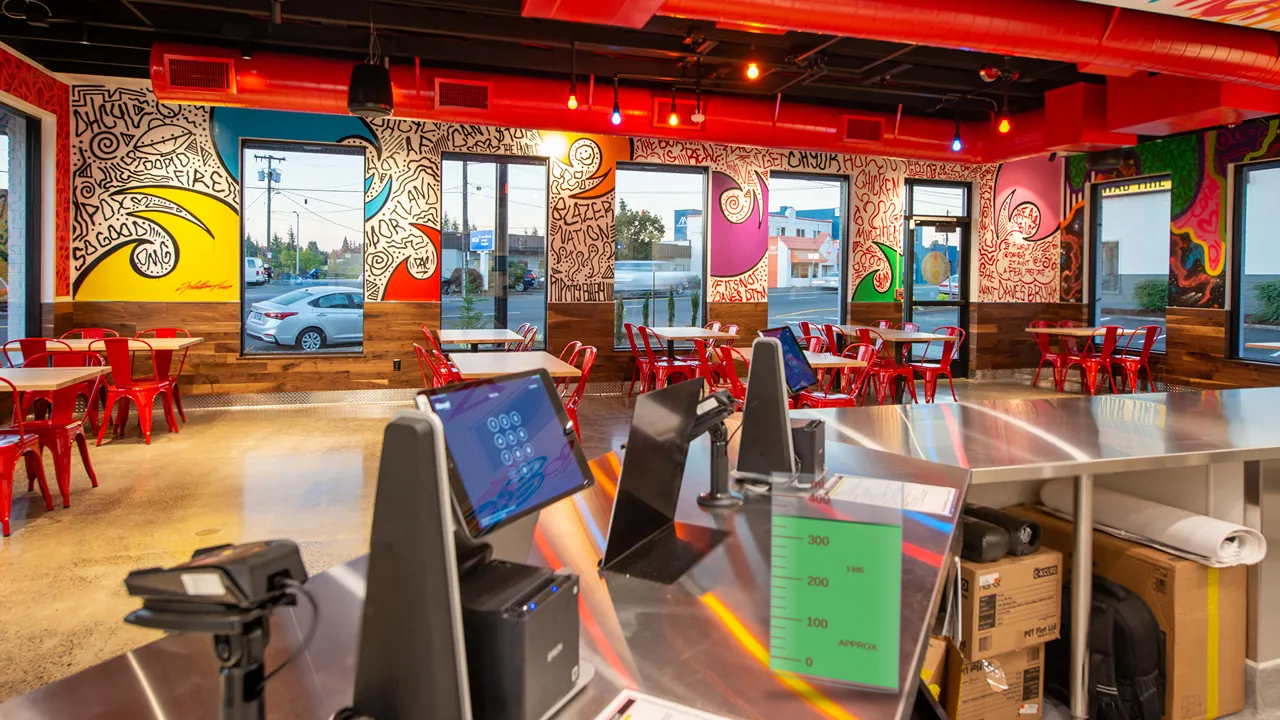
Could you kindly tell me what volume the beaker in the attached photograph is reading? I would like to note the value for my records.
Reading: 350 mL
